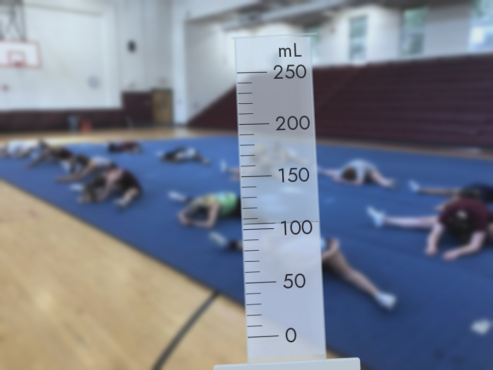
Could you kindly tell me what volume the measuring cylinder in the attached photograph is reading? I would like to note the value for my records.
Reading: 105 mL
